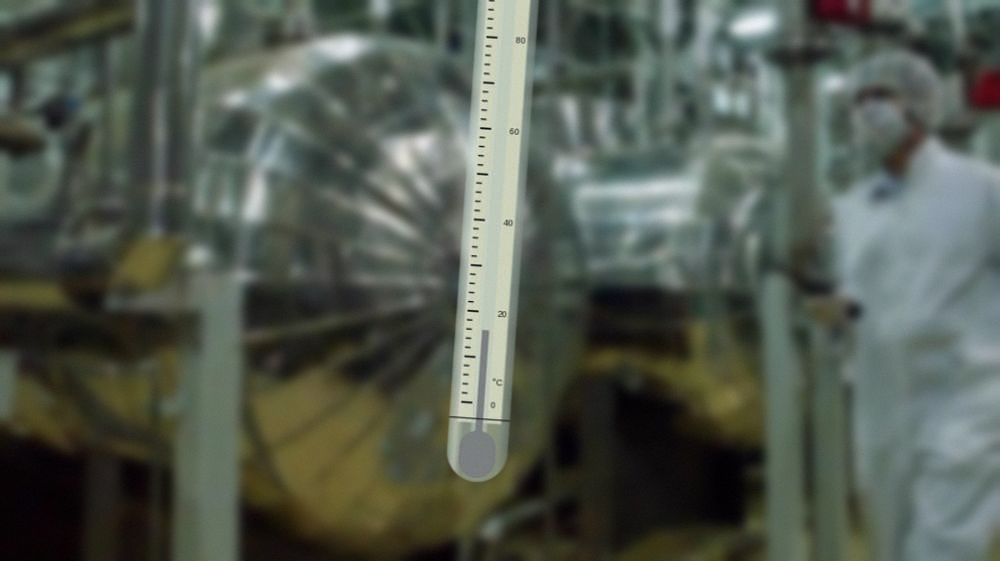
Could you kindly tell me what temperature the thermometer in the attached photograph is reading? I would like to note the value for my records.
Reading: 16 °C
